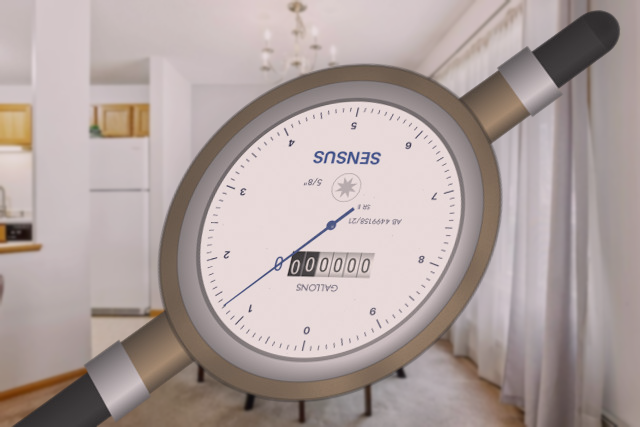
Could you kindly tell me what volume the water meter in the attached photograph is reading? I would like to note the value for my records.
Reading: 1.3 gal
